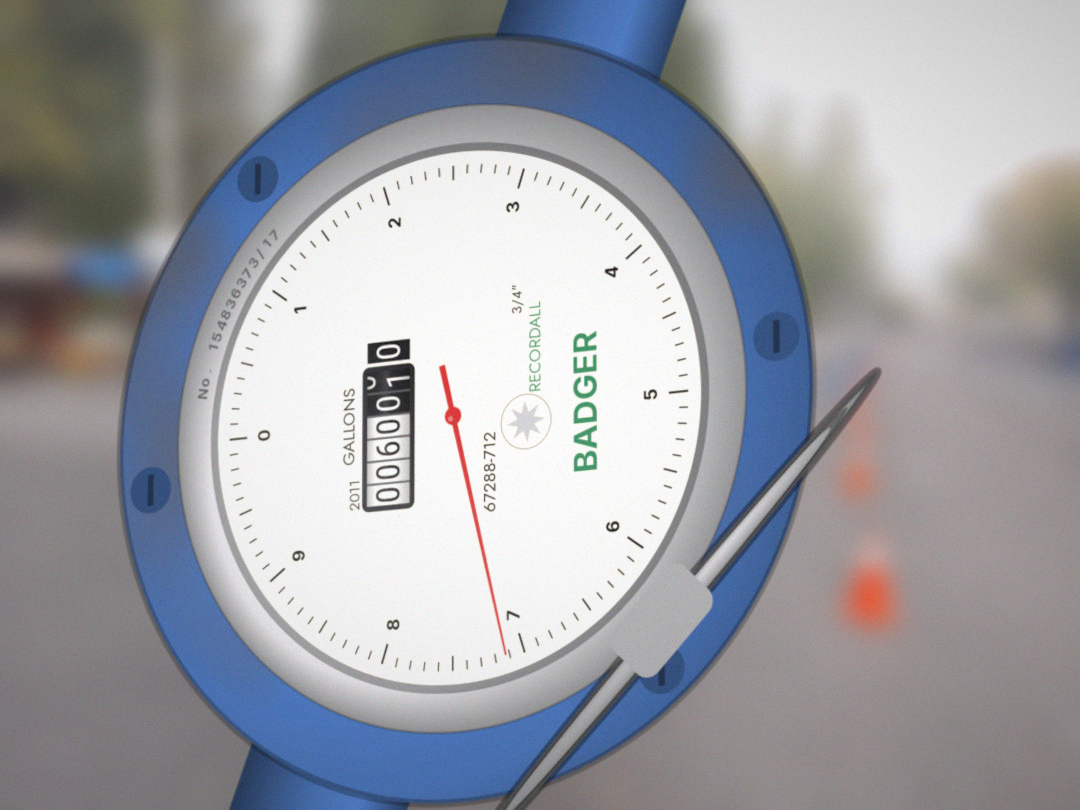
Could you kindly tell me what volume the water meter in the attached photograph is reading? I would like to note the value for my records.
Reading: 60007.1 gal
